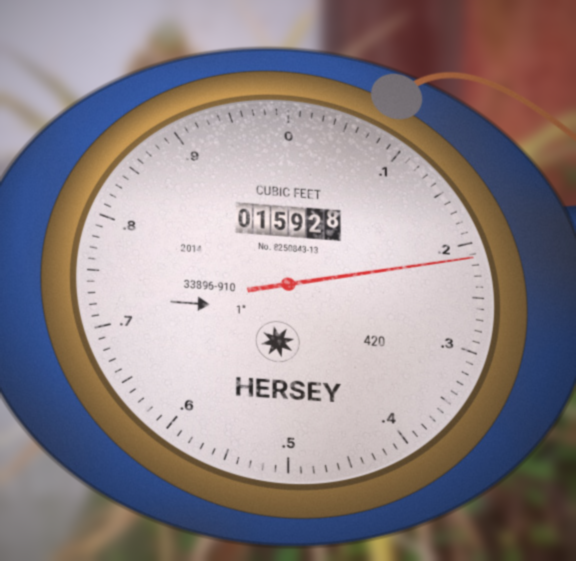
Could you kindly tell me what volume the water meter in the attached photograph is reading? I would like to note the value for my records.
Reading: 15928.21 ft³
